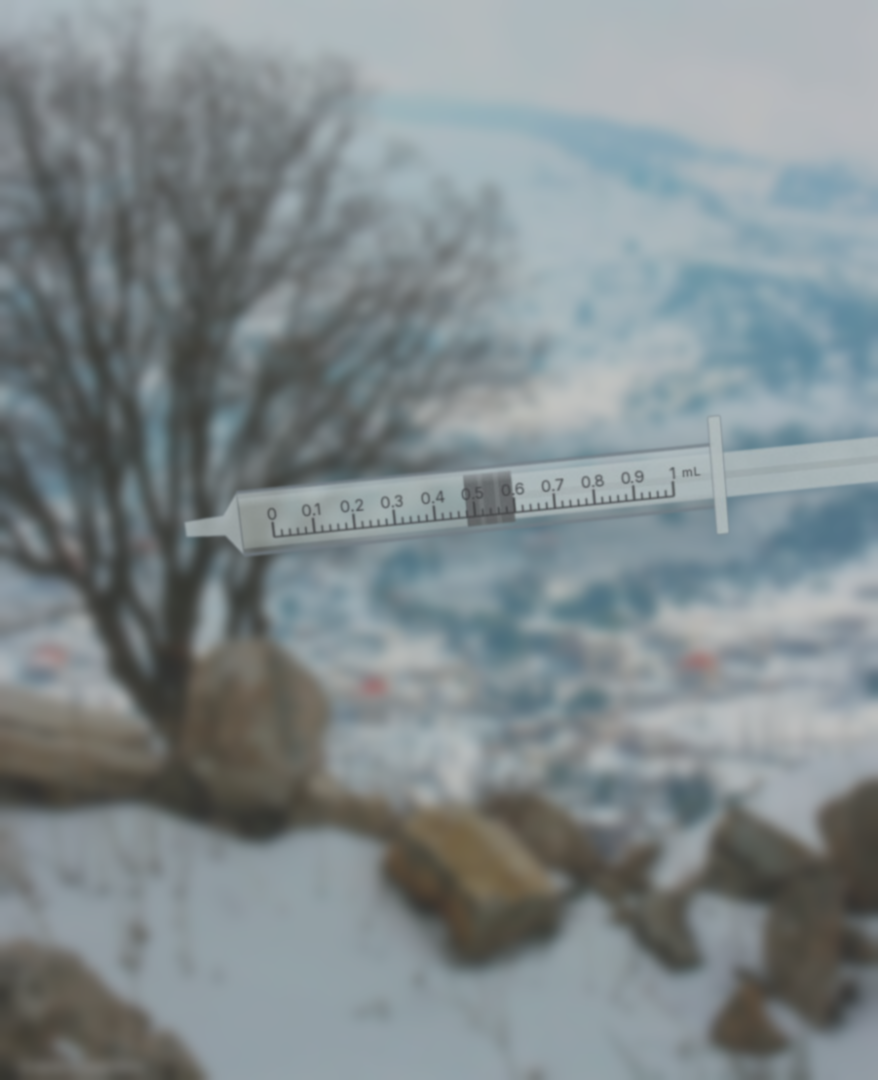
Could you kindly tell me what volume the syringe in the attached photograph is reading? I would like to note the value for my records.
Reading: 0.48 mL
